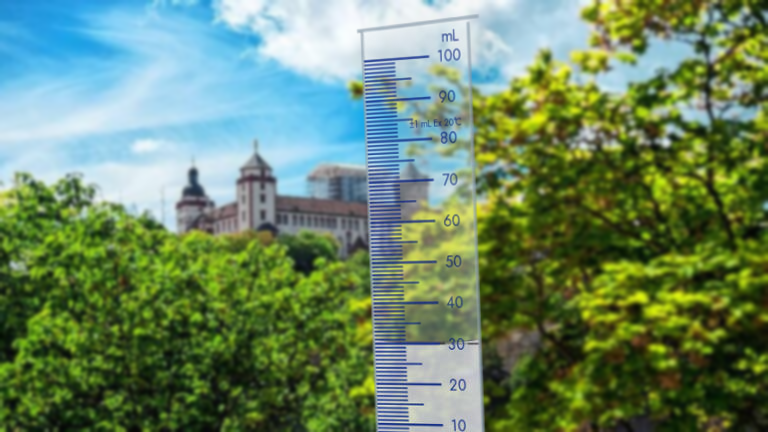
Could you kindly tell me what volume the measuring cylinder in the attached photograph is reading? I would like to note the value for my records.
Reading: 30 mL
